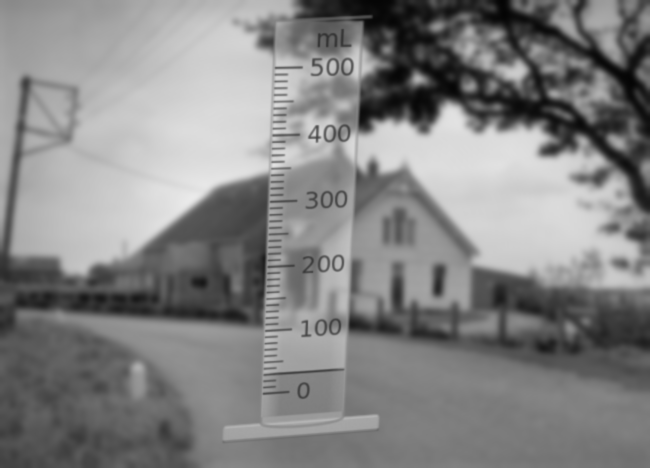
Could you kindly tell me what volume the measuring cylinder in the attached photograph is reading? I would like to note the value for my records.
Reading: 30 mL
